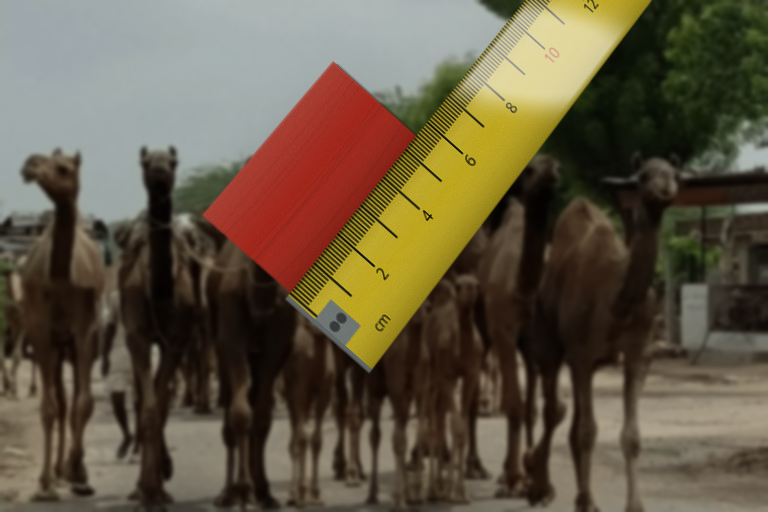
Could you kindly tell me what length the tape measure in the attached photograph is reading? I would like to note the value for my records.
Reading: 5.5 cm
